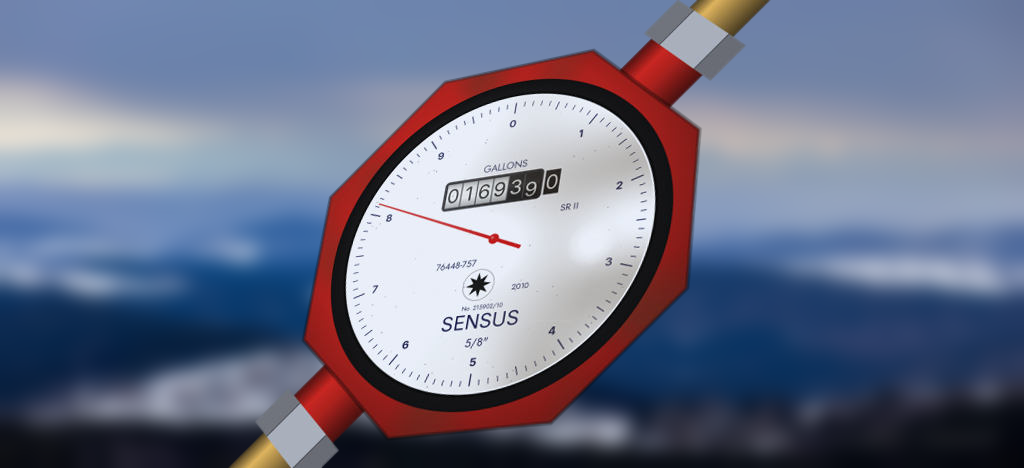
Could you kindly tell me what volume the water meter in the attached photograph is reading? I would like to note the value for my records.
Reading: 169388.1 gal
